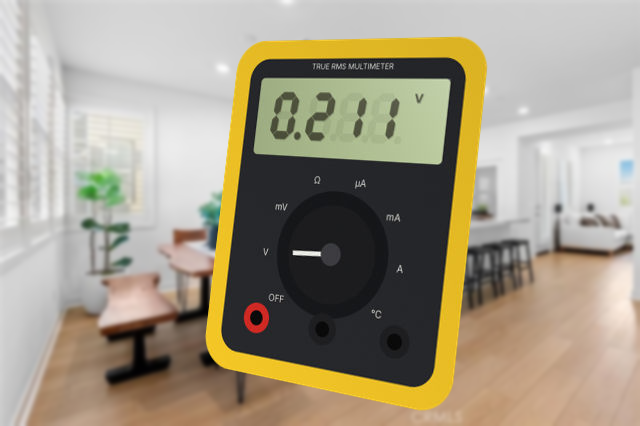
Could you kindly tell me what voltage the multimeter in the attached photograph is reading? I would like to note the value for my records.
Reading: 0.211 V
